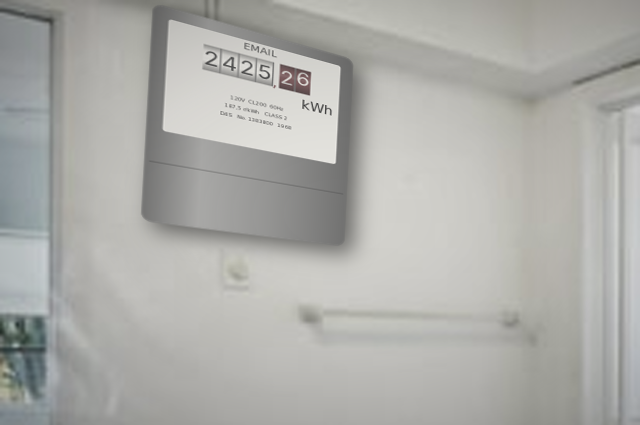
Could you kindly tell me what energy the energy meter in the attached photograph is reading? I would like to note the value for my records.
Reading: 2425.26 kWh
